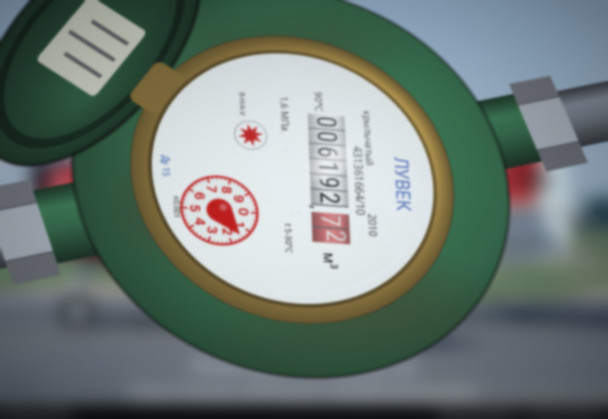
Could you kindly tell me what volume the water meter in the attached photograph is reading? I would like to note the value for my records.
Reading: 6192.721 m³
